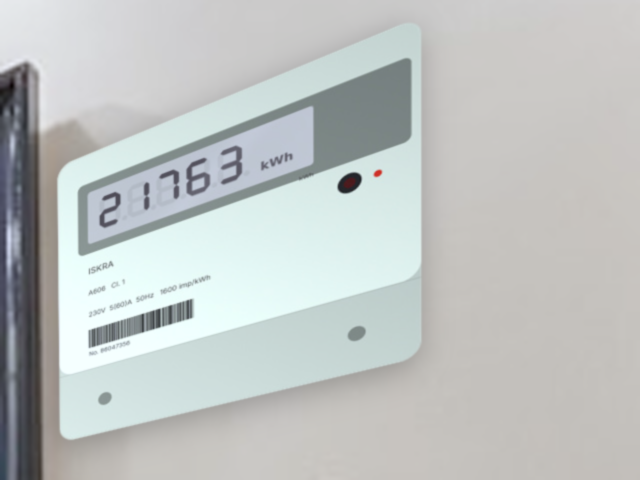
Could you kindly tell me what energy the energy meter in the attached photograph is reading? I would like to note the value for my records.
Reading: 21763 kWh
